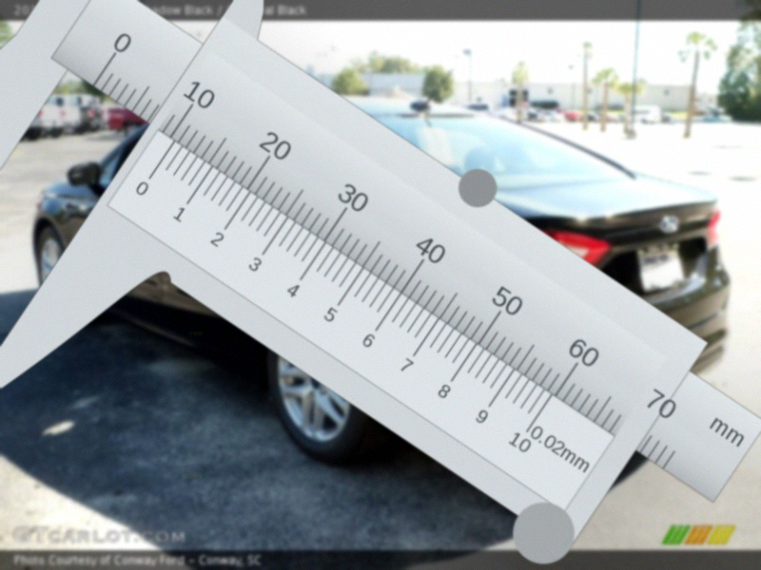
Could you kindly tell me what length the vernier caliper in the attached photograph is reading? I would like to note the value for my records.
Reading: 10.6 mm
